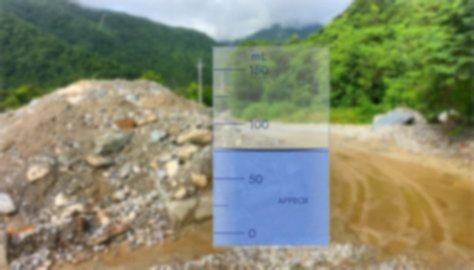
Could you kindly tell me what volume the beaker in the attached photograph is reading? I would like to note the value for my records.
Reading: 75 mL
